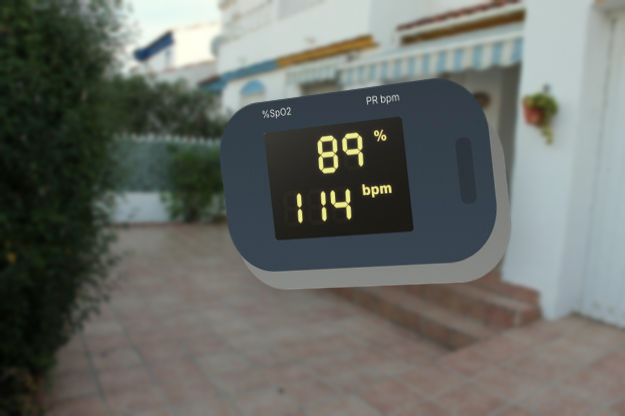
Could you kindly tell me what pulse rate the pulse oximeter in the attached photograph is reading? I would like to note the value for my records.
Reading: 114 bpm
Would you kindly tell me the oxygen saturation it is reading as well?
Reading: 89 %
